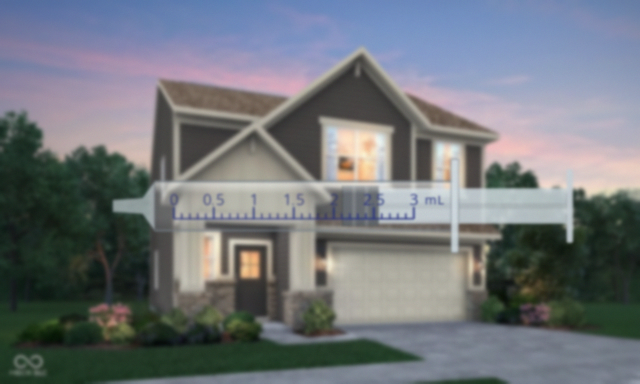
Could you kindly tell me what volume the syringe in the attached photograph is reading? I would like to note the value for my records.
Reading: 2.1 mL
